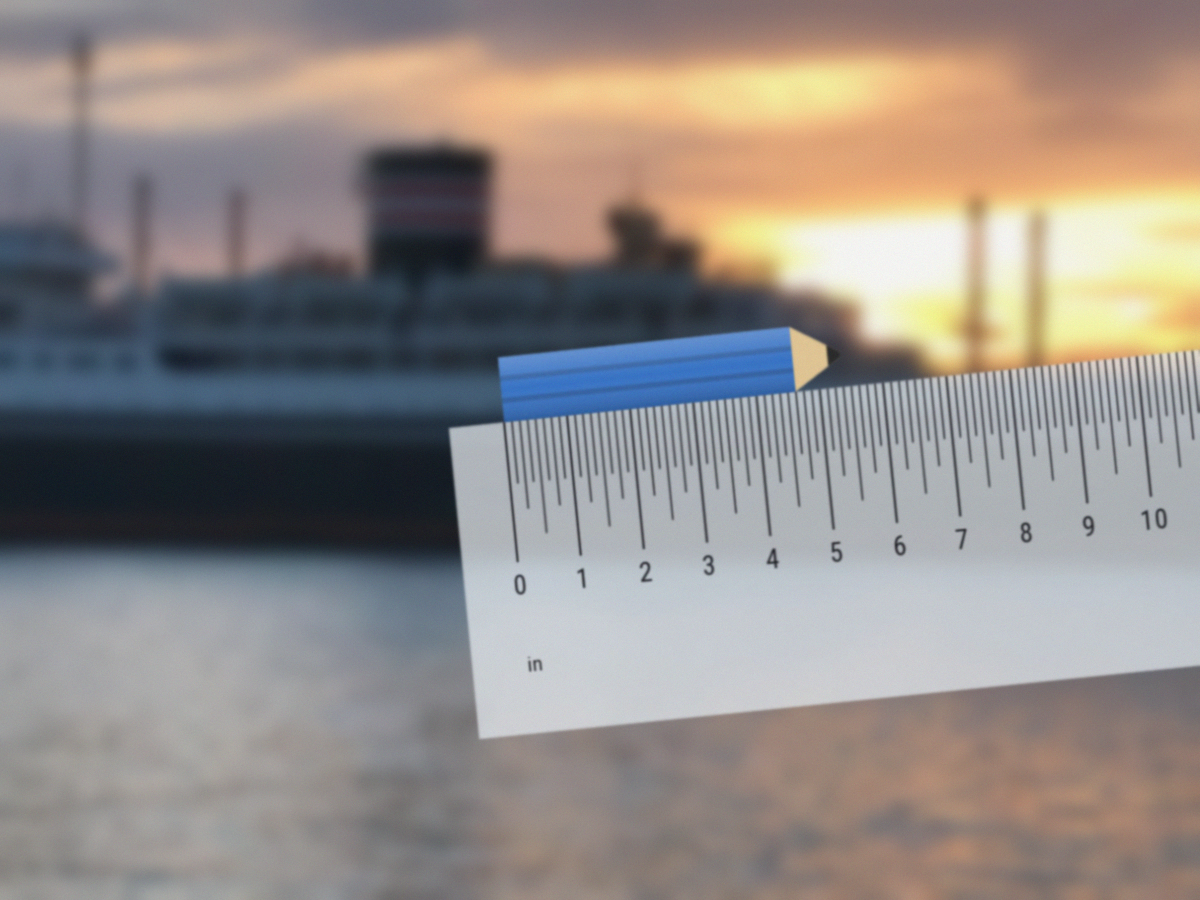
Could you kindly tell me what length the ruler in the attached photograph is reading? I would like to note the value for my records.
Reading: 5.375 in
